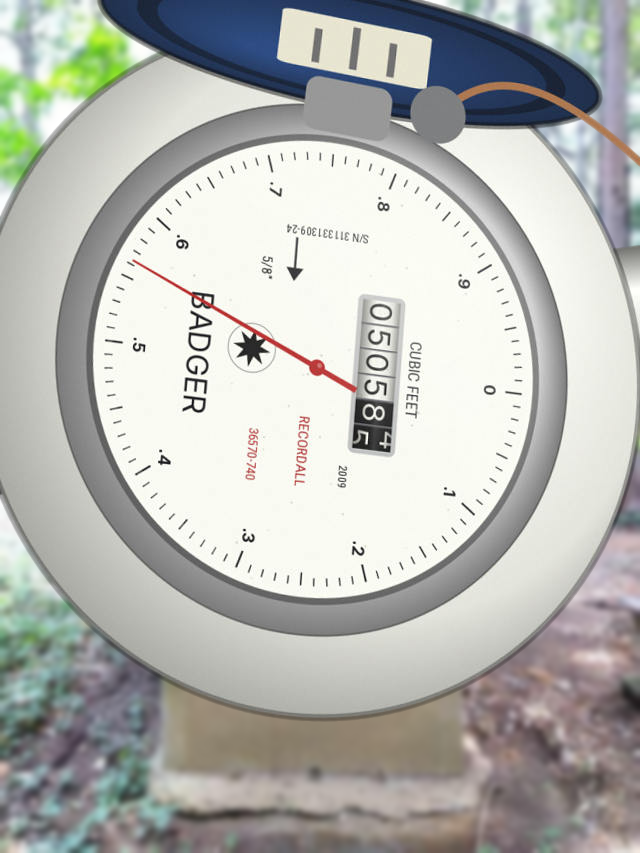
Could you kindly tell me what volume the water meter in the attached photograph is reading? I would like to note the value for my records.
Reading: 50584.56 ft³
